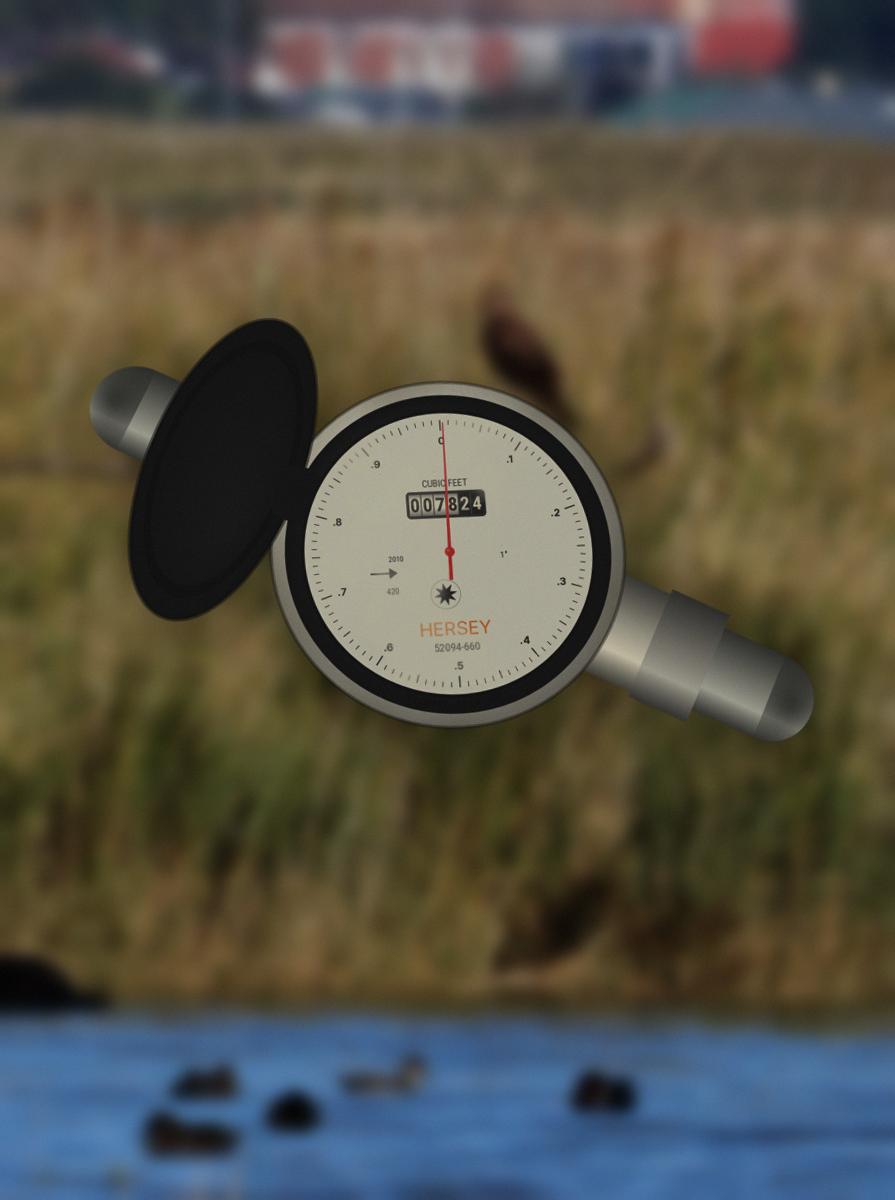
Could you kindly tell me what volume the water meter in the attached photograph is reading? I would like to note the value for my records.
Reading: 7824.00 ft³
